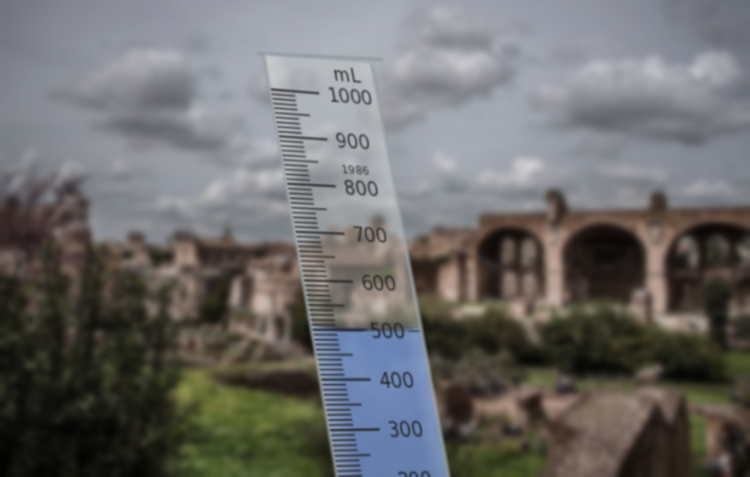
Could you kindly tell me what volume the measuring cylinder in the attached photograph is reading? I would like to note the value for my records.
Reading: 500 mL
